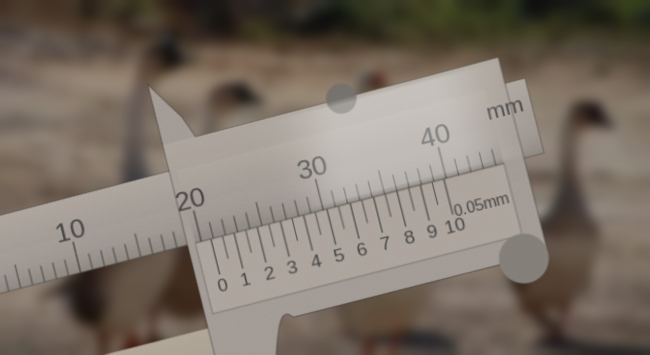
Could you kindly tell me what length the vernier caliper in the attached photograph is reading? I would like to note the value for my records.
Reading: 20.8 mm
